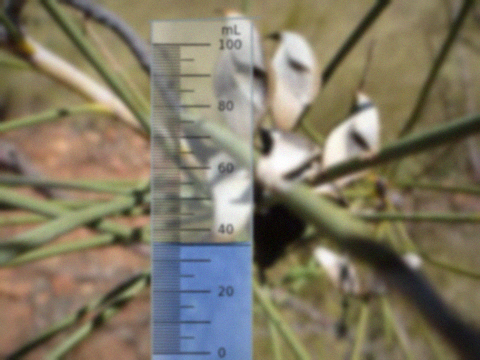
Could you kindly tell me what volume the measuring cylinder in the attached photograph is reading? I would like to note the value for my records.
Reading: 35 mL
